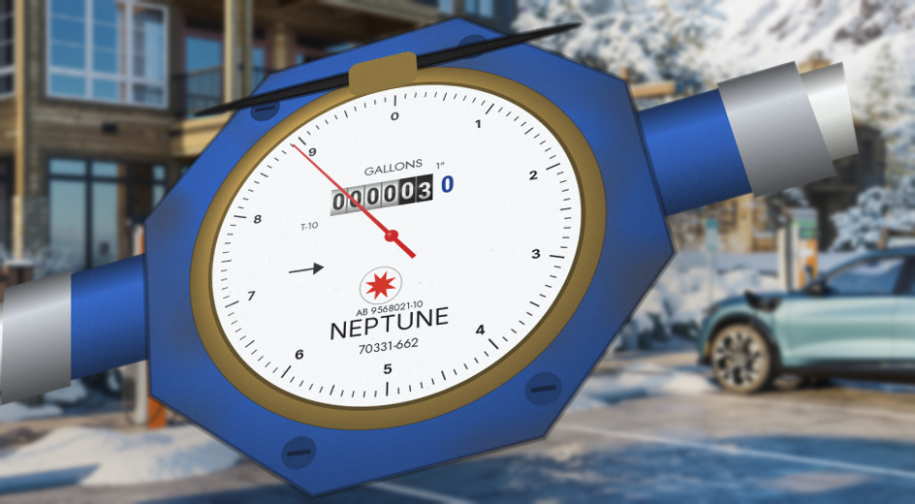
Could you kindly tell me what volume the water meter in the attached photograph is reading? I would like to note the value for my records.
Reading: 28.9 gal
